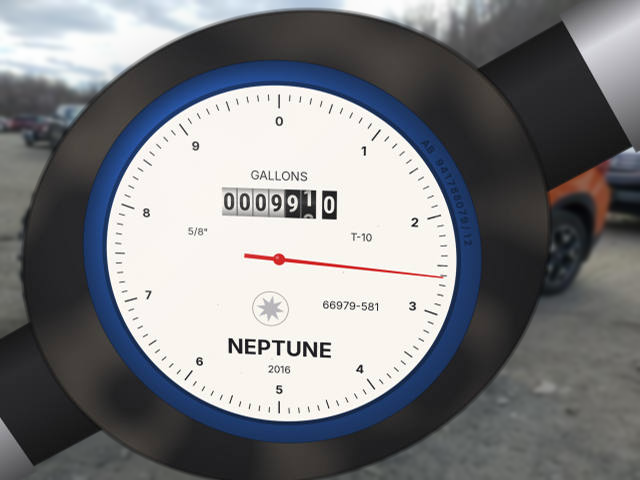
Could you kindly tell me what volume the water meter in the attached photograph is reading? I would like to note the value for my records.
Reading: 9912.6 gal
